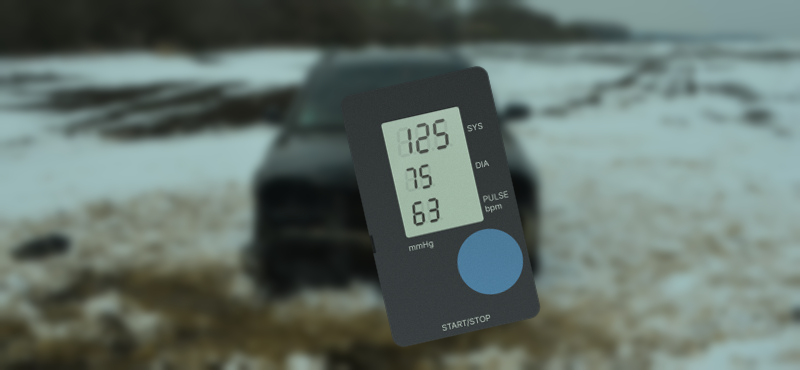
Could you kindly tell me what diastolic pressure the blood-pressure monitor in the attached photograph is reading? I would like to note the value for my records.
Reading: 75 mmHg
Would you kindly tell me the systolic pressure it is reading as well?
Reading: 125 mmHg
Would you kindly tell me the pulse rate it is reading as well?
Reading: 63 bpm
